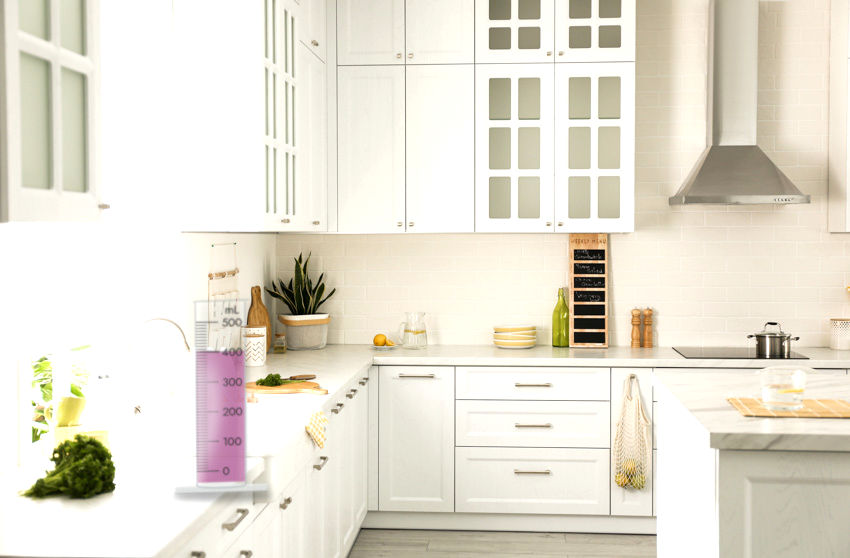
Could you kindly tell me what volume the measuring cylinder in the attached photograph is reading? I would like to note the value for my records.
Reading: 400 mL
